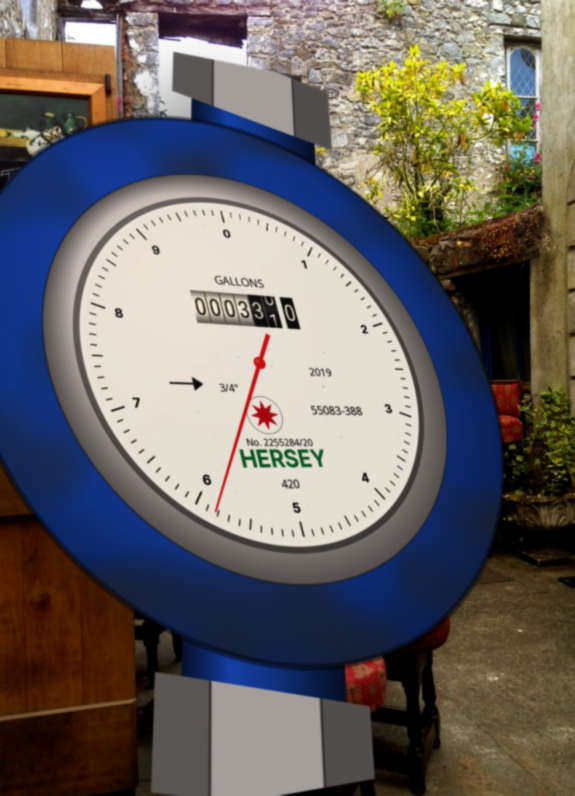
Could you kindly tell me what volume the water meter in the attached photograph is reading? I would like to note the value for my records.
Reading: 3305.8 gal
